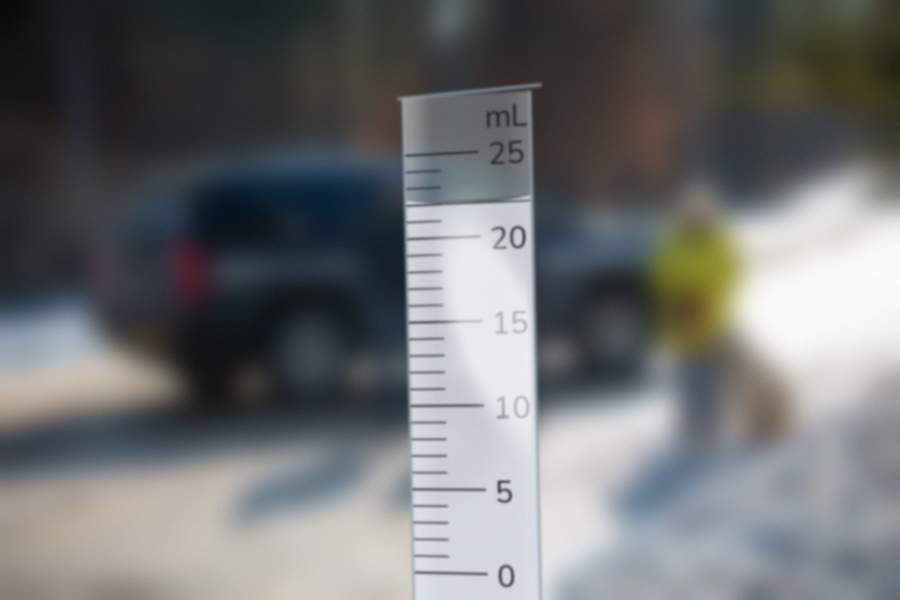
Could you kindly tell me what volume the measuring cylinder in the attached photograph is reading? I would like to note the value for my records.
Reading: 22 mL
